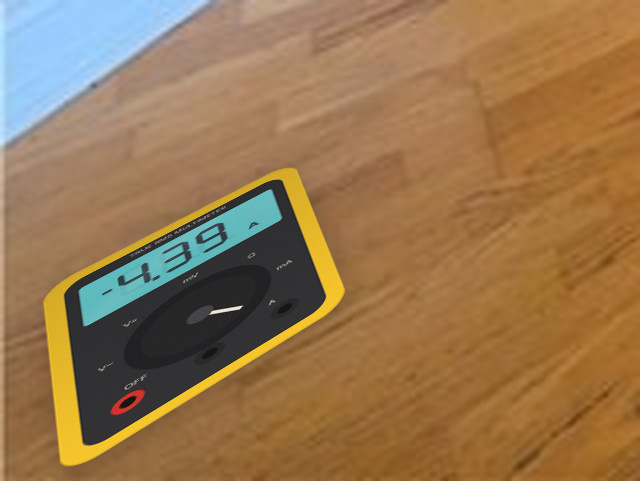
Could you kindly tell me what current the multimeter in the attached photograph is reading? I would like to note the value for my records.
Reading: -4.39 A
